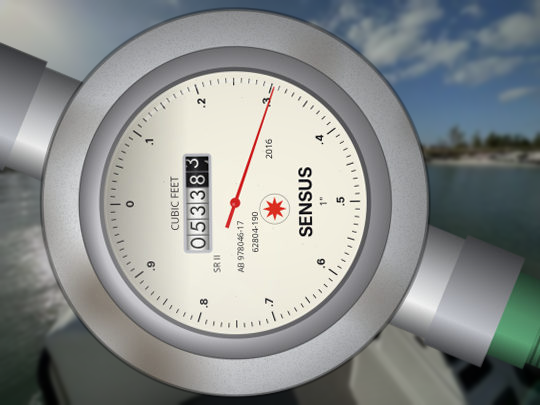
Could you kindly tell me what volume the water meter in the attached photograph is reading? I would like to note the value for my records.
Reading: 53383.30 ft³
